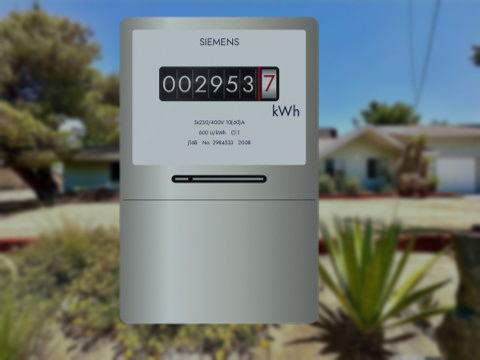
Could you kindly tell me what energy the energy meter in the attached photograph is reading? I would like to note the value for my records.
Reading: 2953.7 kWh
